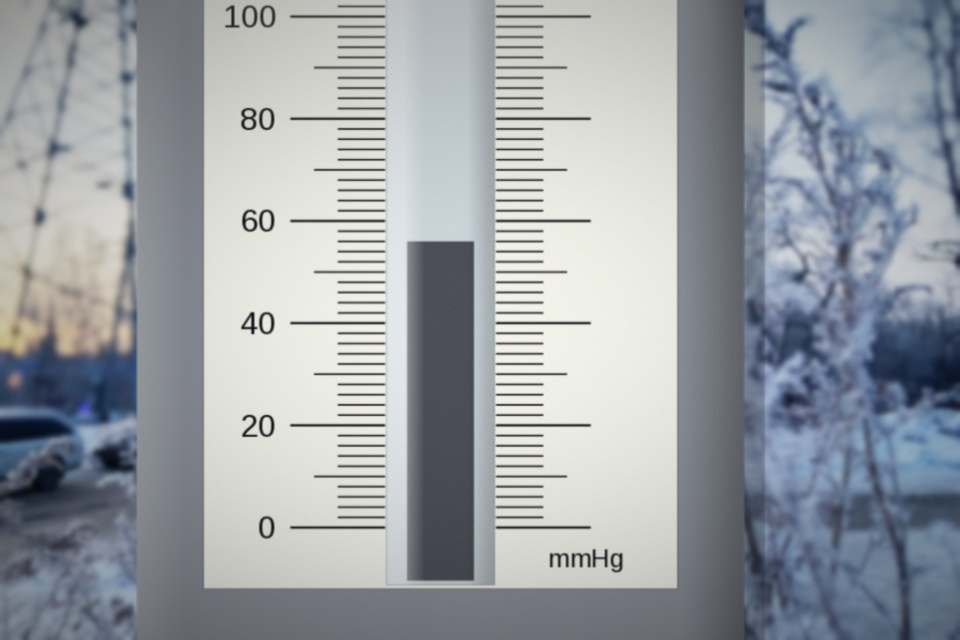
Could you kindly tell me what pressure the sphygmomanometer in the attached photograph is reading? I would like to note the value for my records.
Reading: 56 mmHg
